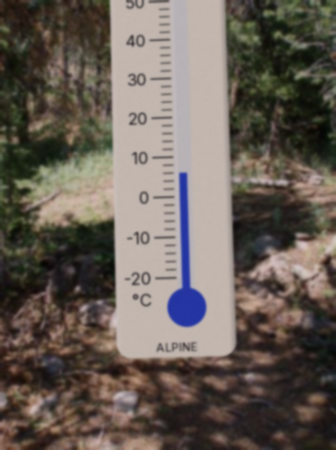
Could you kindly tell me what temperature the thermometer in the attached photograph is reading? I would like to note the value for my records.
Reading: 6 °C
